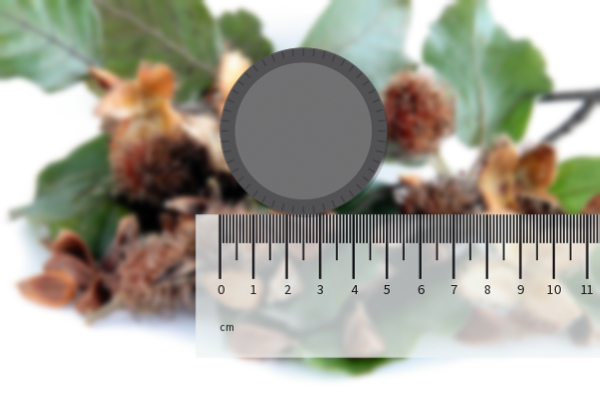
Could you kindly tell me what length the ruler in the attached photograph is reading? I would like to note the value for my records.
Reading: 5 cm
